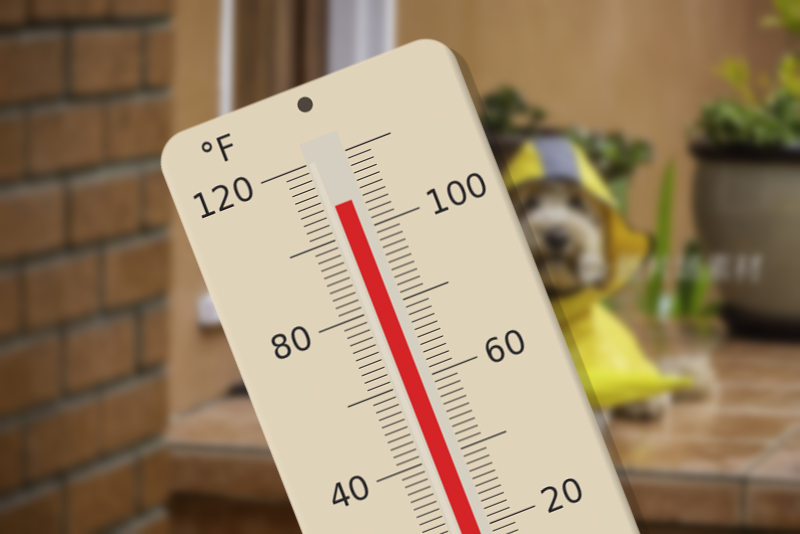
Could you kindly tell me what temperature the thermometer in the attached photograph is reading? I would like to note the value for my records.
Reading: 108 °F
